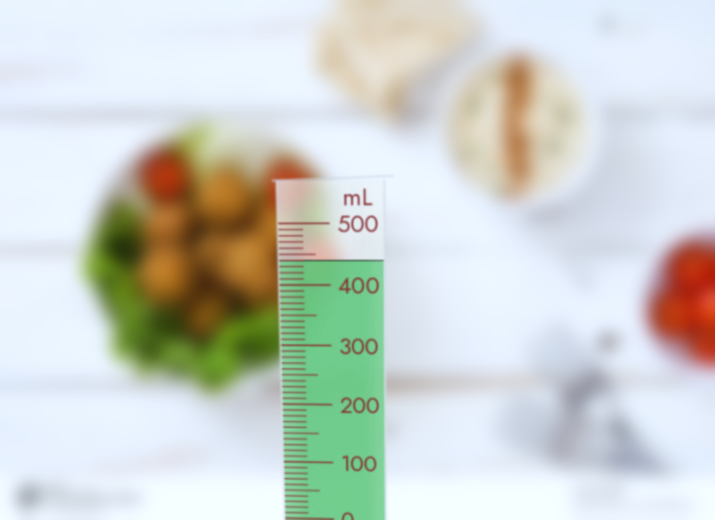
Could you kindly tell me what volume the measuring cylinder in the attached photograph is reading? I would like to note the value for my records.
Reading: 440 mL
